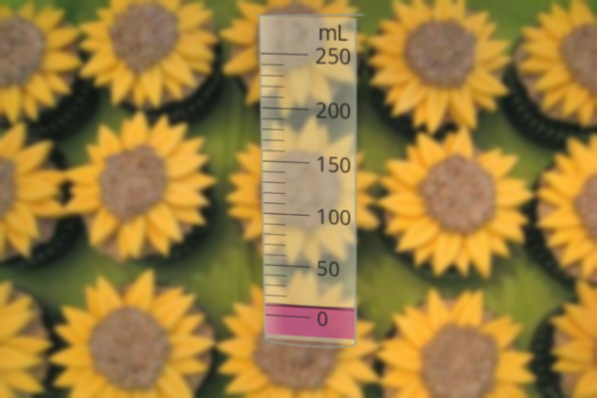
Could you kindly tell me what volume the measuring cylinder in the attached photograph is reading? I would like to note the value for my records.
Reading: 10 mL
